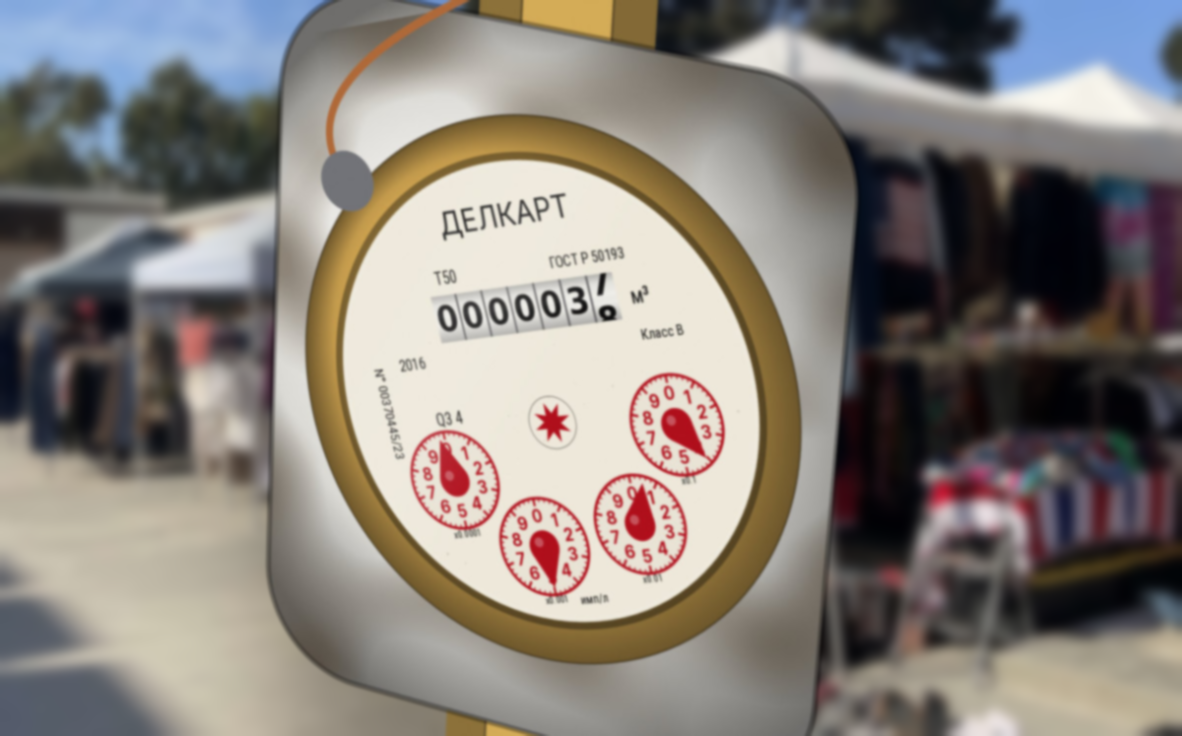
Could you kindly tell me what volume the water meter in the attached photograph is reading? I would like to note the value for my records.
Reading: 37.4049 m³
